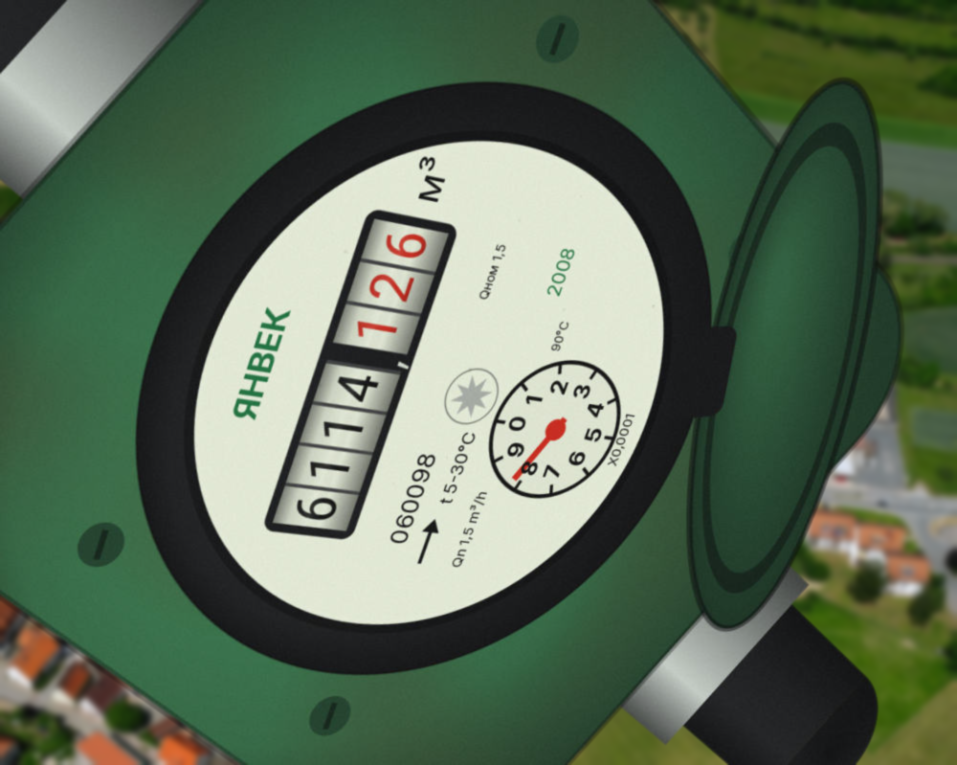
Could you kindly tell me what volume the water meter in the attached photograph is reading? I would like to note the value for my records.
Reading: 6114.1268 m³
